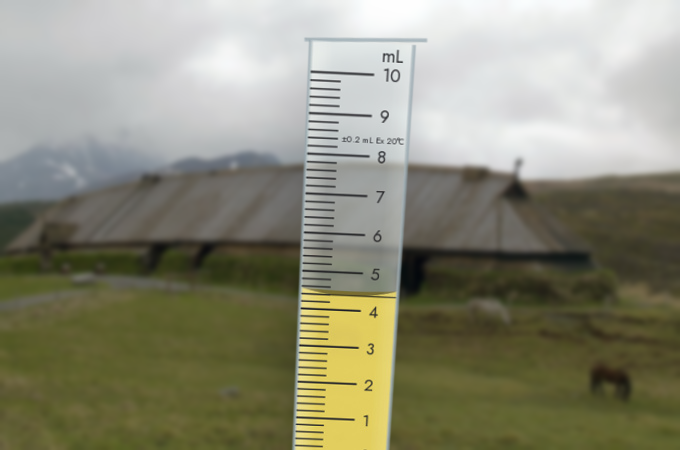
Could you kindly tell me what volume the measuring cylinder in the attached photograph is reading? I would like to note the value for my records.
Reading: 4.4 mL
